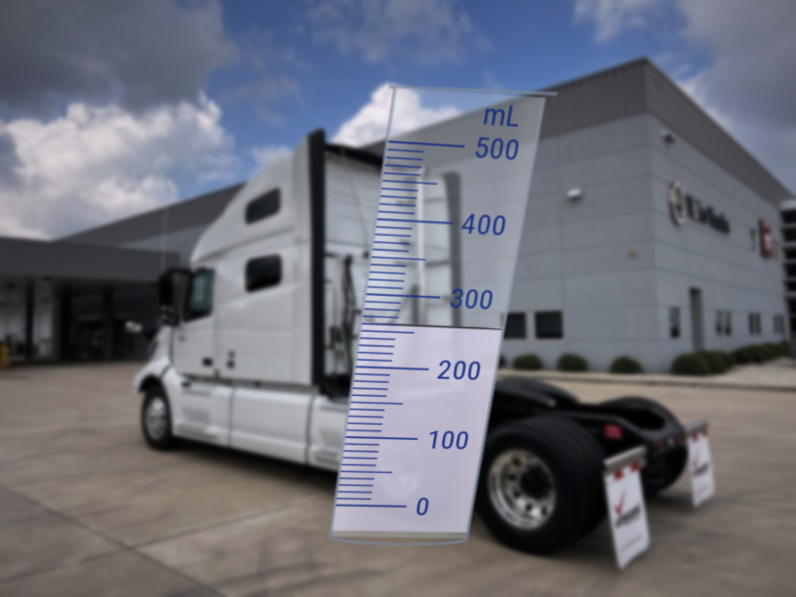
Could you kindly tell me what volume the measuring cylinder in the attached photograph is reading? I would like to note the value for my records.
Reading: 260 mL
